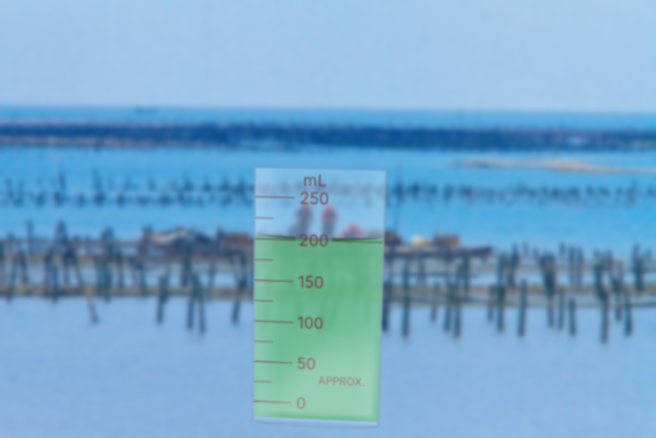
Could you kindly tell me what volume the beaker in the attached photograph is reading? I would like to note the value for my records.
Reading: 200 mL
